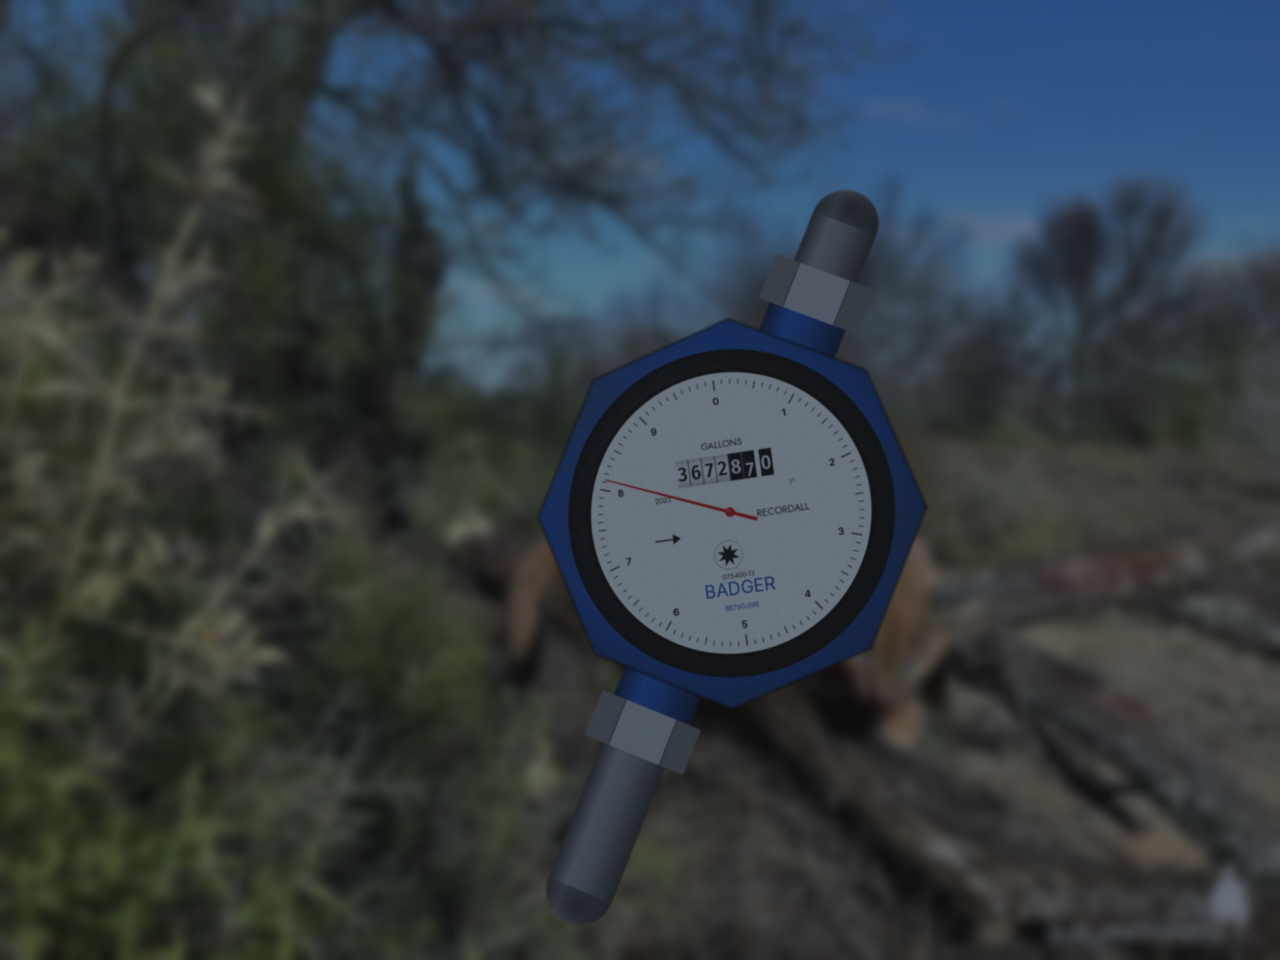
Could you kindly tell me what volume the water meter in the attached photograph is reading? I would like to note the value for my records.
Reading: 3672868.1 gal
